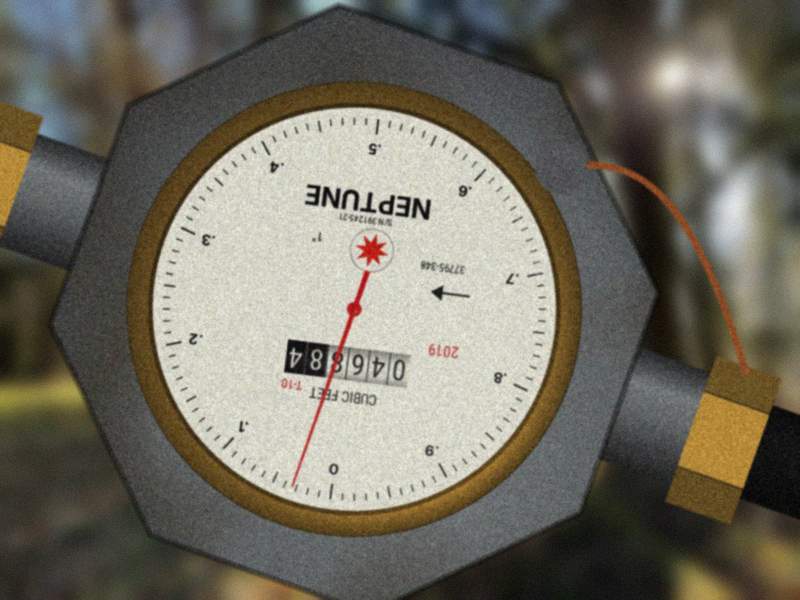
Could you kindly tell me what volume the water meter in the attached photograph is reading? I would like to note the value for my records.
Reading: 46884.03 ft³
